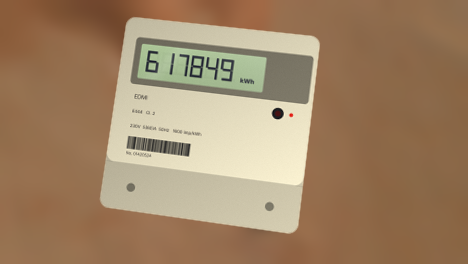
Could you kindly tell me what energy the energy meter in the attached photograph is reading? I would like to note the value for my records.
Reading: 617849 kWh
